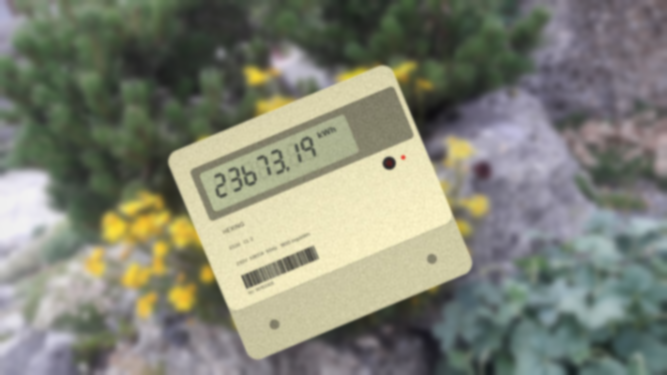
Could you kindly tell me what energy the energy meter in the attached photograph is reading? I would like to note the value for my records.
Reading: 23673.19 kWh
